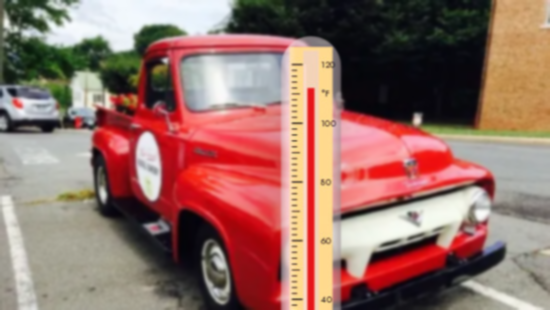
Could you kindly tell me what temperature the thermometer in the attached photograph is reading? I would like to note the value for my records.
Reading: 112 °F
